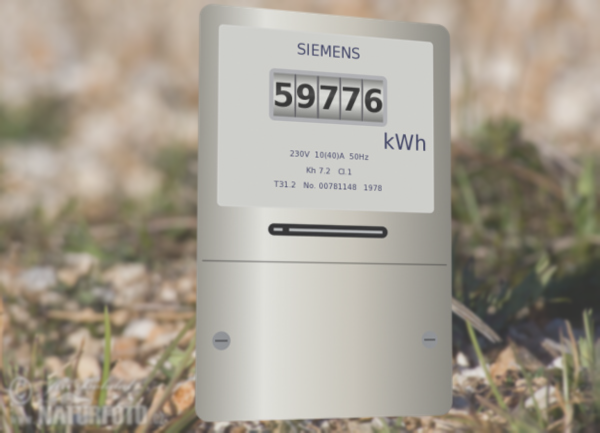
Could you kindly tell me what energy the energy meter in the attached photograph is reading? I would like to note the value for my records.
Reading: 59776 kWh
